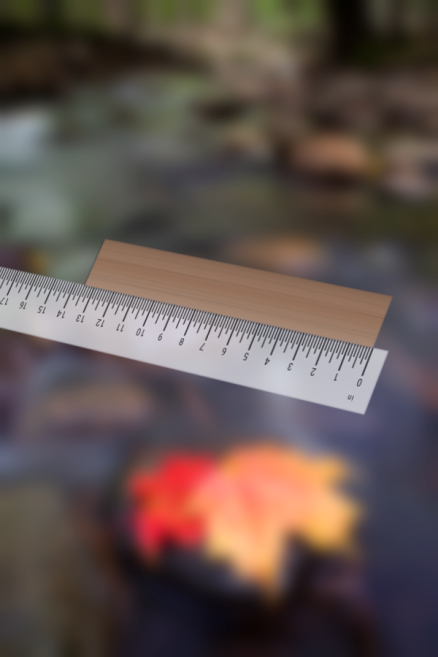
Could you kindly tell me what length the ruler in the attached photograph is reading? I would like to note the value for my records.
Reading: 13.5 in
